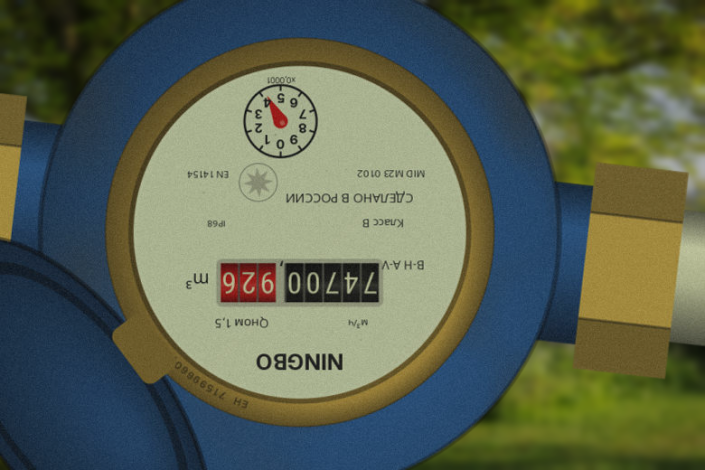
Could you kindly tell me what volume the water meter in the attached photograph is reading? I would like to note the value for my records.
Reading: 74700.9264 m³
